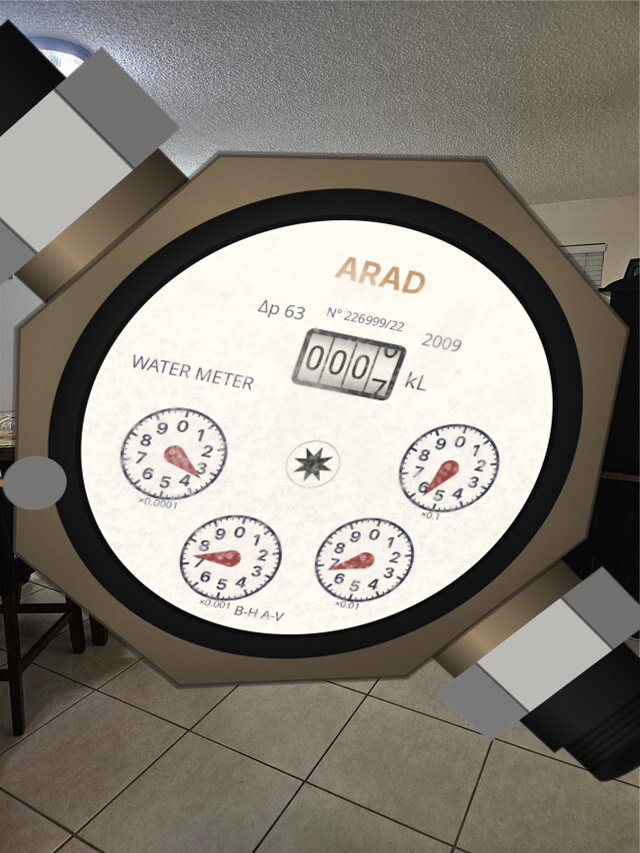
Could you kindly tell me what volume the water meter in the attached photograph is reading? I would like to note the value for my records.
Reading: 6.5673 kL
